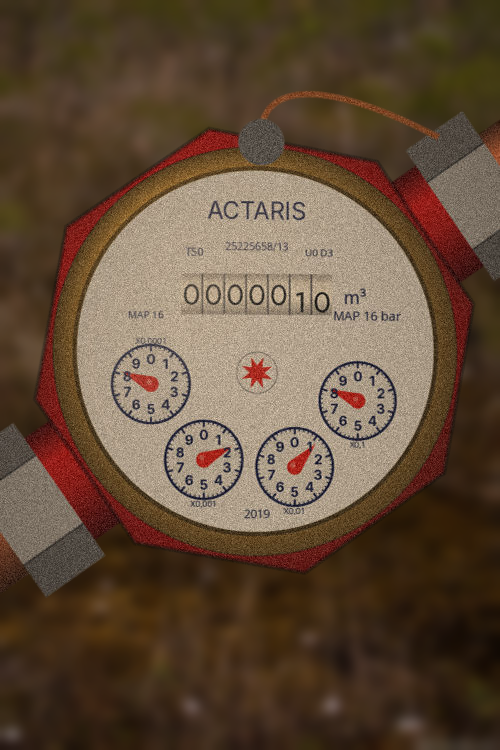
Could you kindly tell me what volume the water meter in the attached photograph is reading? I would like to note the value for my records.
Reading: 9.8118 m³
